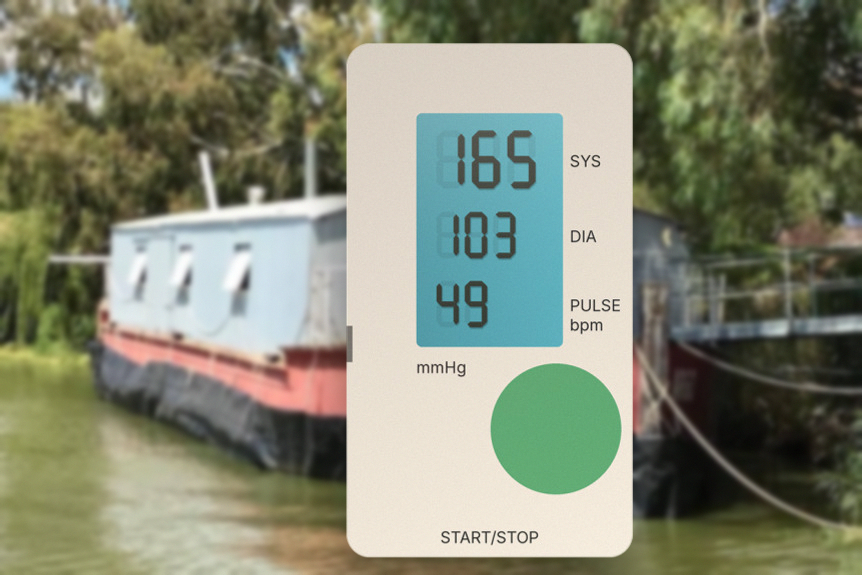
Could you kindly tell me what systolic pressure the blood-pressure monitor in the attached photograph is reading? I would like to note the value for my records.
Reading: 165 mmHg
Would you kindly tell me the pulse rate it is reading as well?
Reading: 49 bpm
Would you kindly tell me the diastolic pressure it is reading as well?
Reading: 103 mmHg
